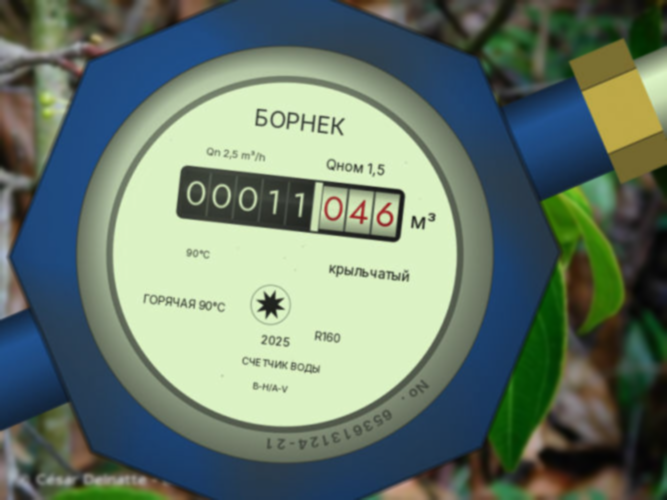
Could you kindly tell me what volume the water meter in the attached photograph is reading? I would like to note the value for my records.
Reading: 11.046 m³
